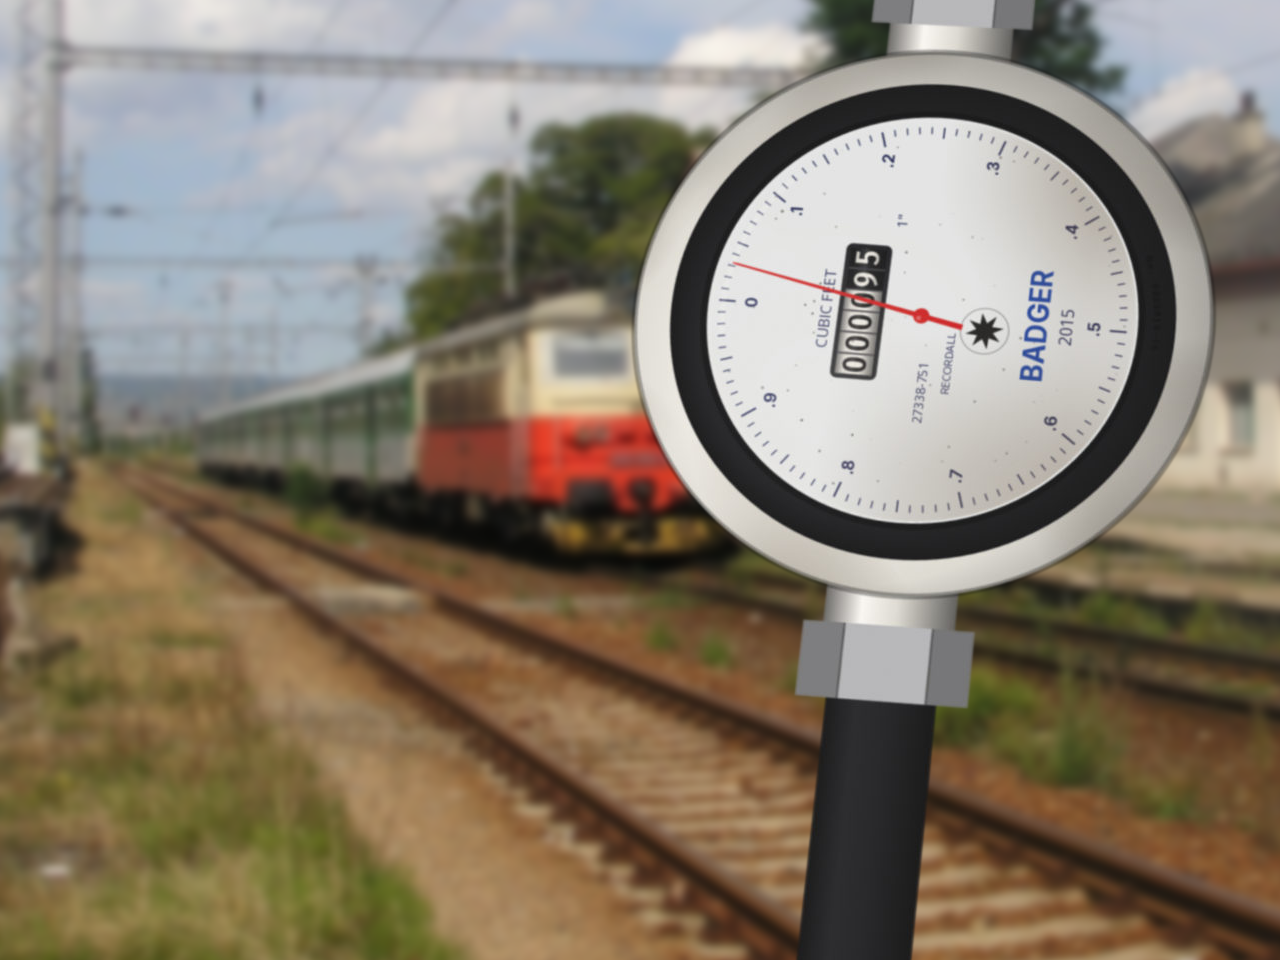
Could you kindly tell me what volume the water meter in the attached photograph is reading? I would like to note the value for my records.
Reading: 95.03 ft³
